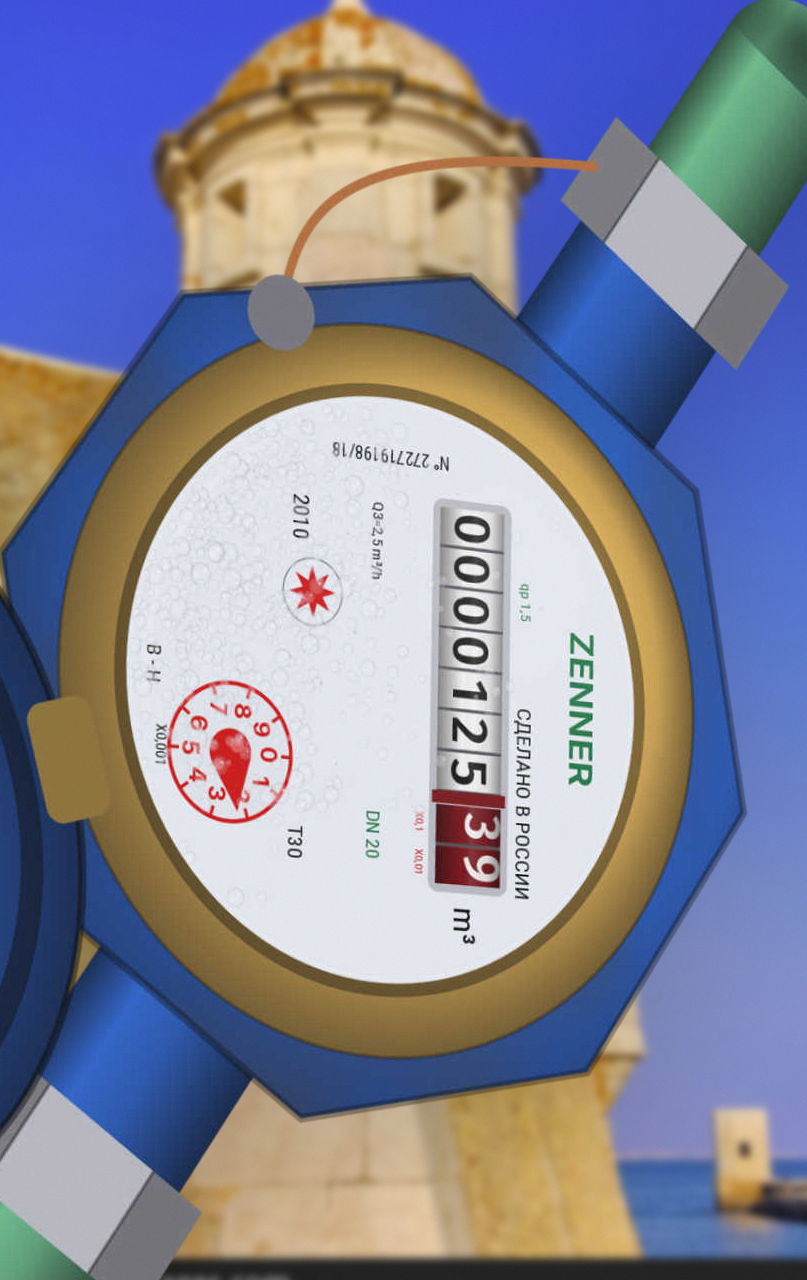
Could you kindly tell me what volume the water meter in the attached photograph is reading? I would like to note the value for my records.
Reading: 125.392 m³
